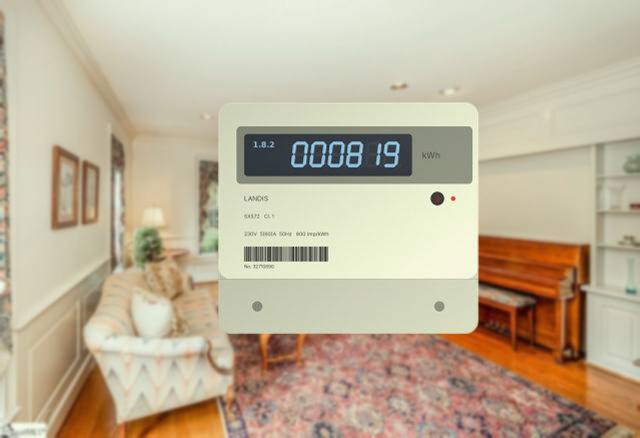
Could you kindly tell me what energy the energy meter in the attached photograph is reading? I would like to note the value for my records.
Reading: 819 kWh
